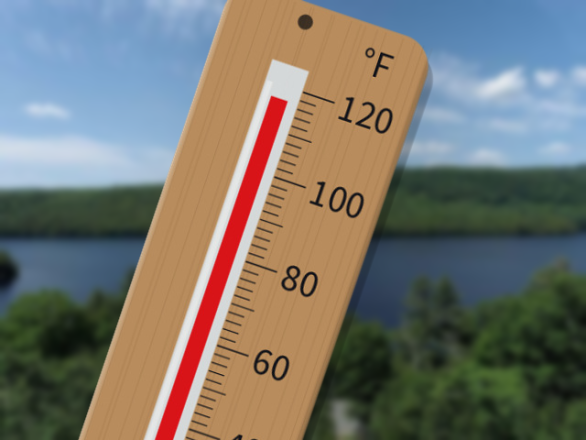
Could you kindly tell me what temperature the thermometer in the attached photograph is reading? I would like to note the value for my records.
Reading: 117 °F
